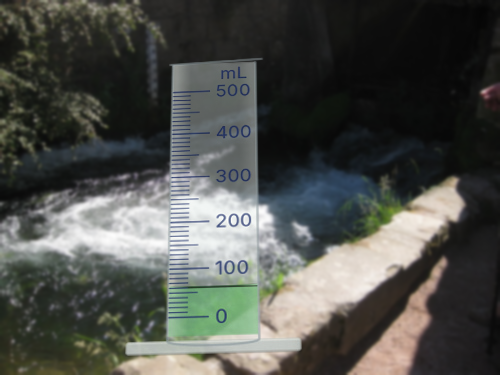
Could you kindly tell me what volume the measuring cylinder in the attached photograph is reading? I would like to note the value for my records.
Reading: 60 mL
